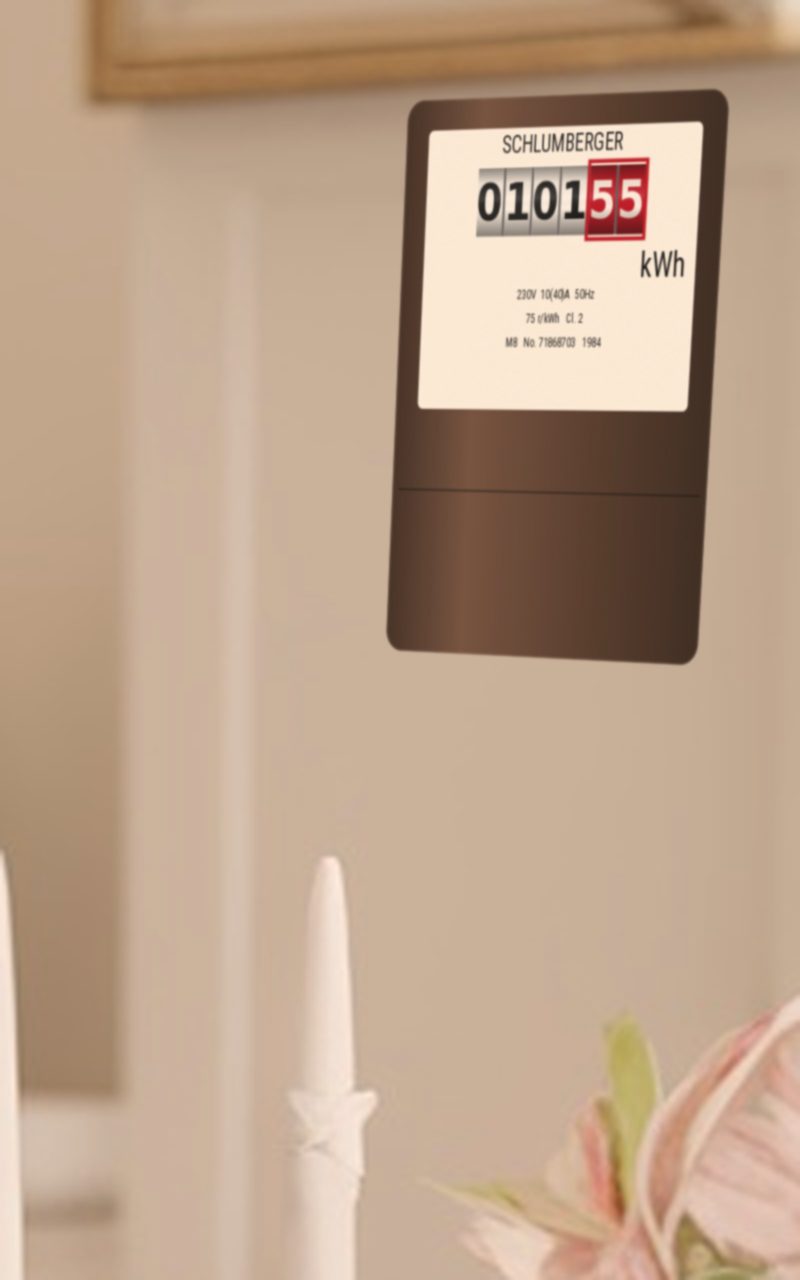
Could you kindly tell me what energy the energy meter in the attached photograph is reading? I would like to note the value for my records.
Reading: 101.55 kWh
